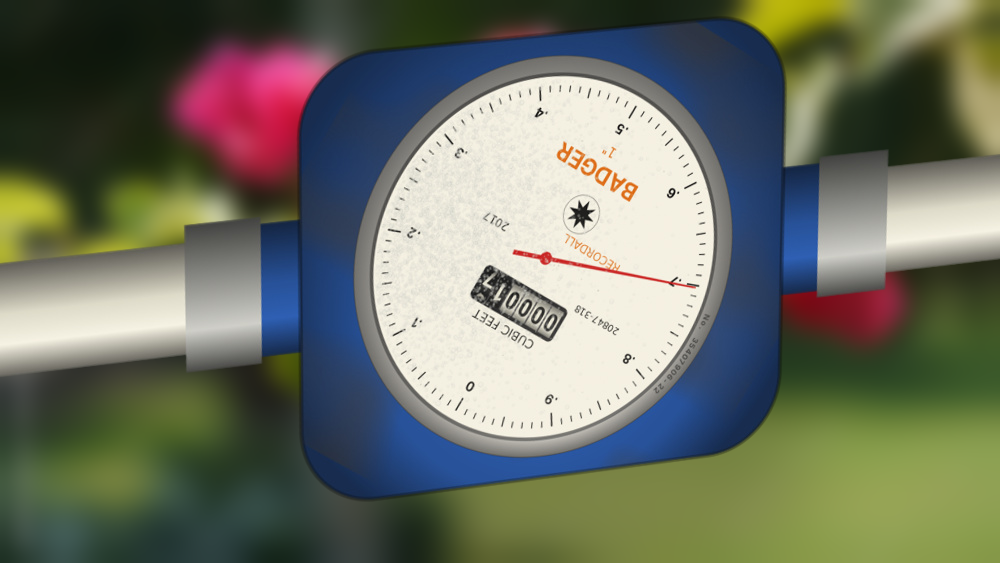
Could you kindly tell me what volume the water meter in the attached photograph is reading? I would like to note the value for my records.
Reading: 16.70 ft³
